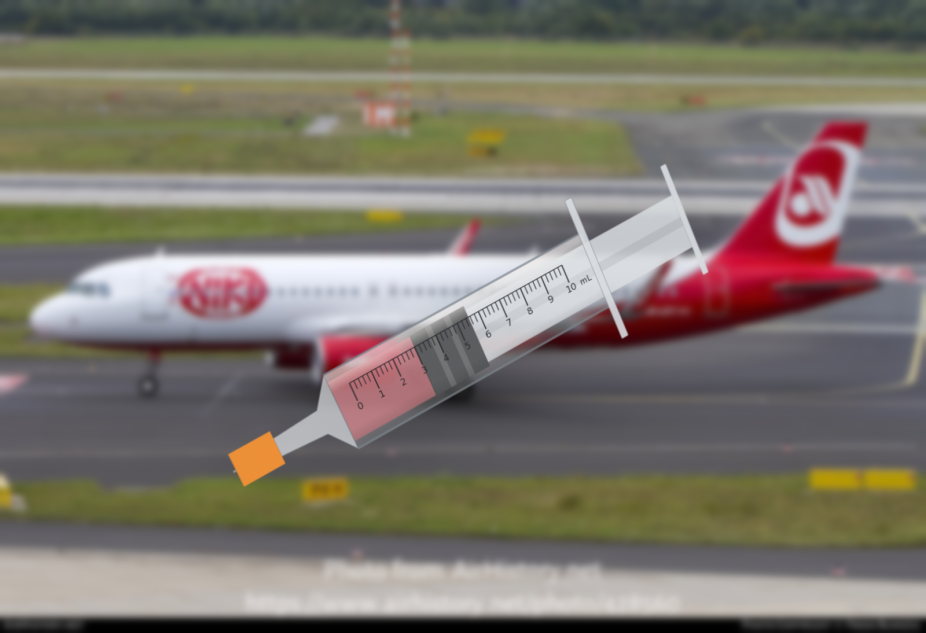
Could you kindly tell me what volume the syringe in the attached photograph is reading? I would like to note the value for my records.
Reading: 3 mL
